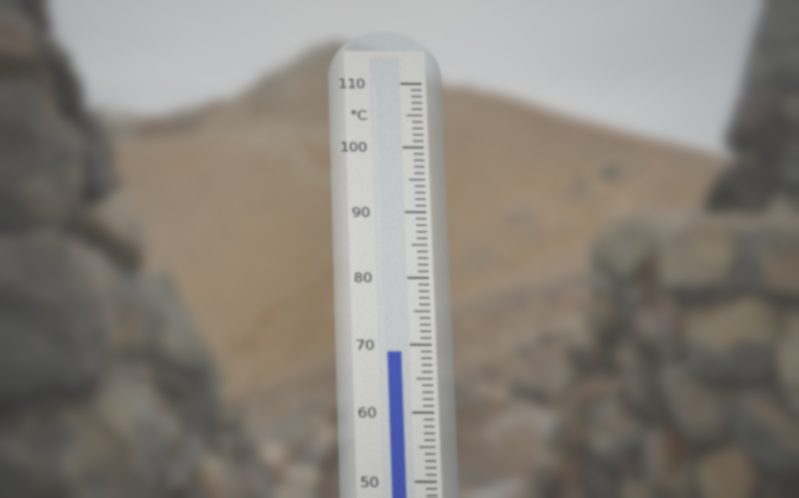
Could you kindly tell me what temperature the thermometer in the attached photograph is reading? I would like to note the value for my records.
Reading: 69 °C
